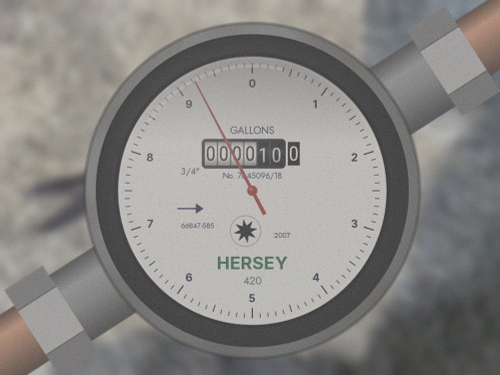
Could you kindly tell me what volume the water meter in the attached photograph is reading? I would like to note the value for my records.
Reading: 99.2 gal
